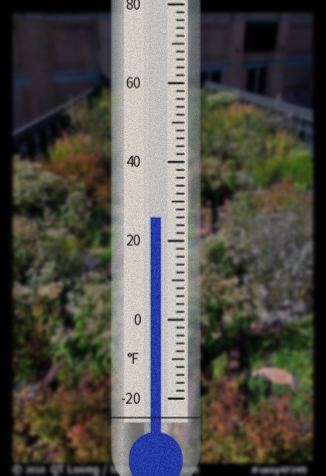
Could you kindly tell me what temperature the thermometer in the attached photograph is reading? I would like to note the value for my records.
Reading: 26 °F
